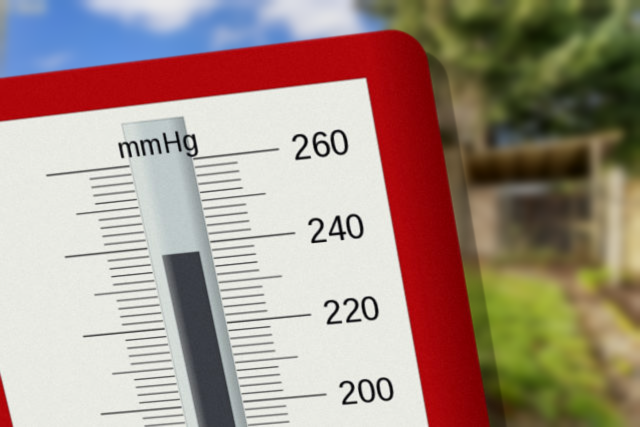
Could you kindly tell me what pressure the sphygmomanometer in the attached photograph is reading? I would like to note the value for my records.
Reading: 238 mmHg
